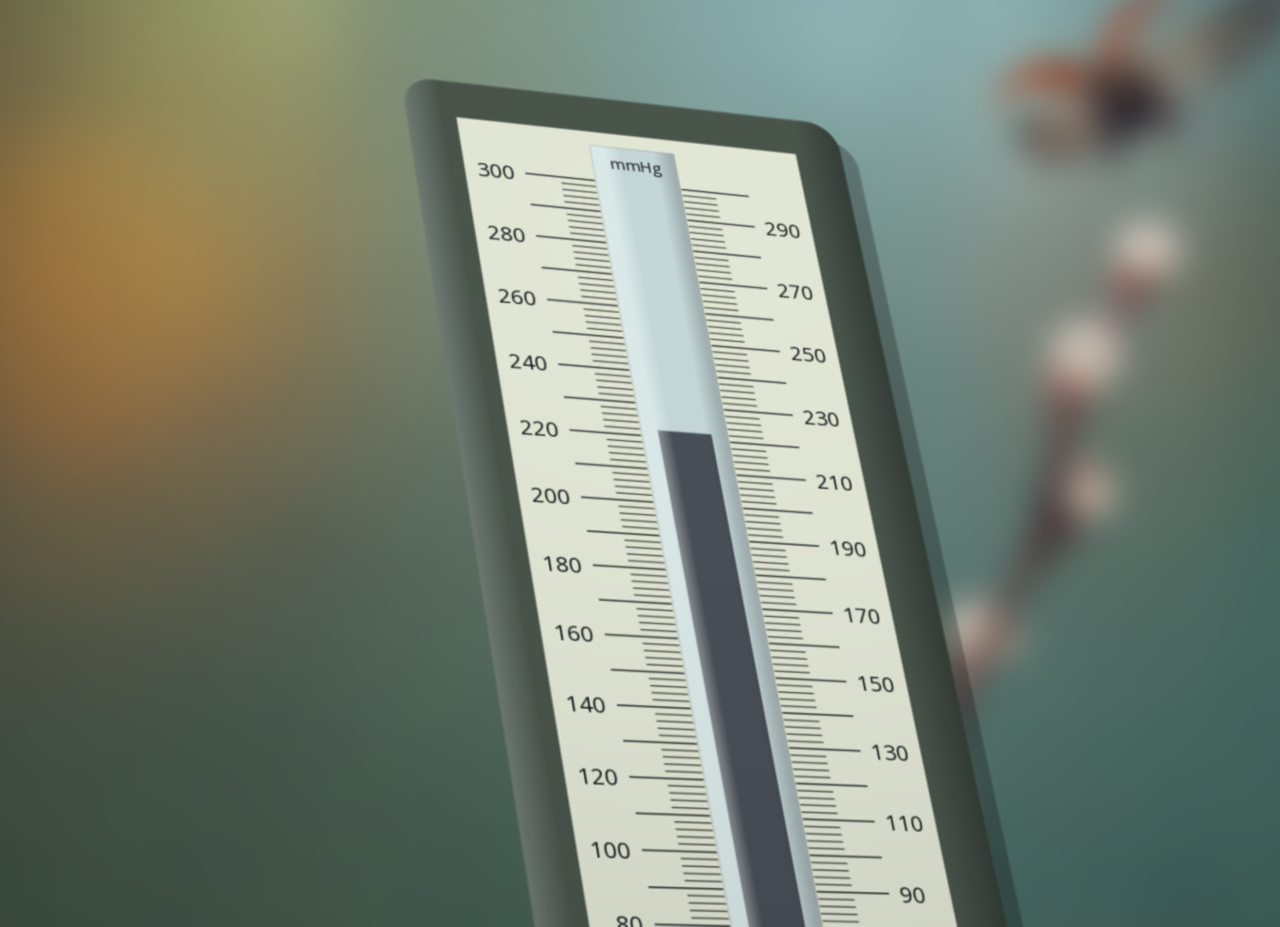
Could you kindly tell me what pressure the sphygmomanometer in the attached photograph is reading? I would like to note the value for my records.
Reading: 222 mmHg
